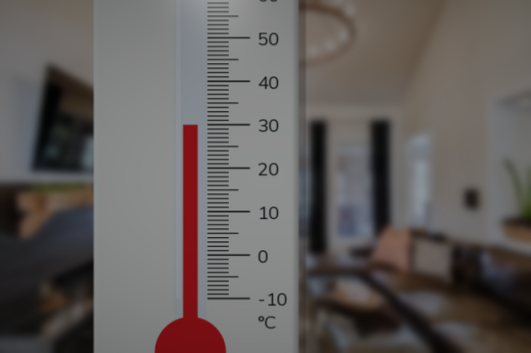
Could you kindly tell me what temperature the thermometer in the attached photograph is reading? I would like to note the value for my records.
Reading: 30 °C
